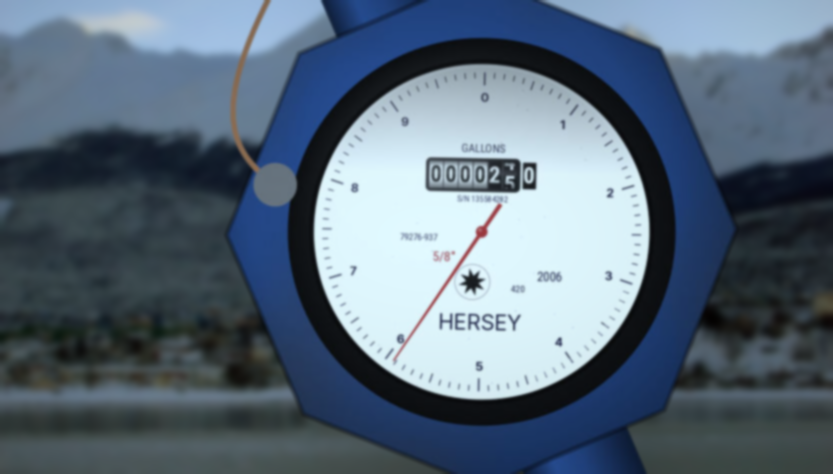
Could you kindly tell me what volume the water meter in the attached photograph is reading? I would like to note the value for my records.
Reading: 245.9 gal
